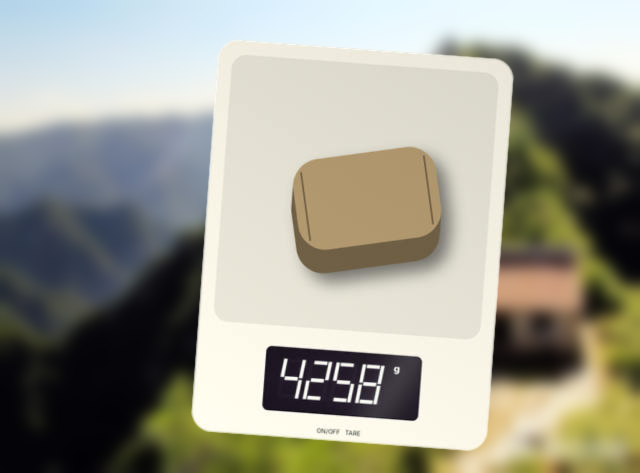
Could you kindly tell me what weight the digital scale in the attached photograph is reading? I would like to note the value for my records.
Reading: 4258 g
